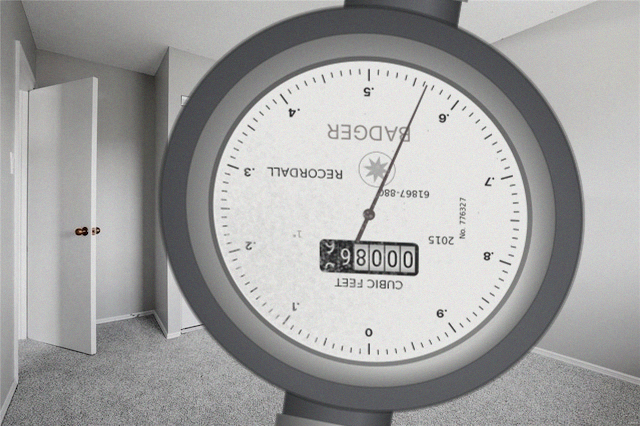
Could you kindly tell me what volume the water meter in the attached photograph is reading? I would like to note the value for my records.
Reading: 865.56 ft³
